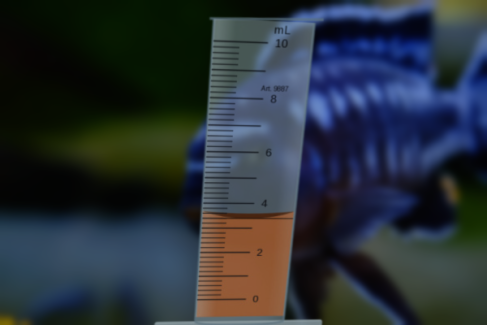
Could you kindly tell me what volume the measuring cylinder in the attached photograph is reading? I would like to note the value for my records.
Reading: 3.4 mL
